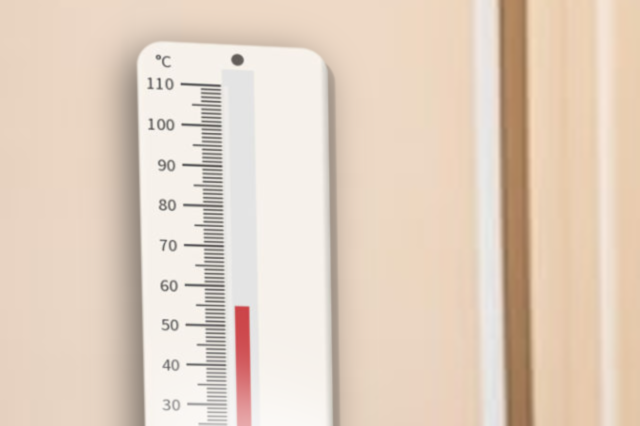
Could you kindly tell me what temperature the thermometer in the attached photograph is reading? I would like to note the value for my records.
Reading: 55 °C
